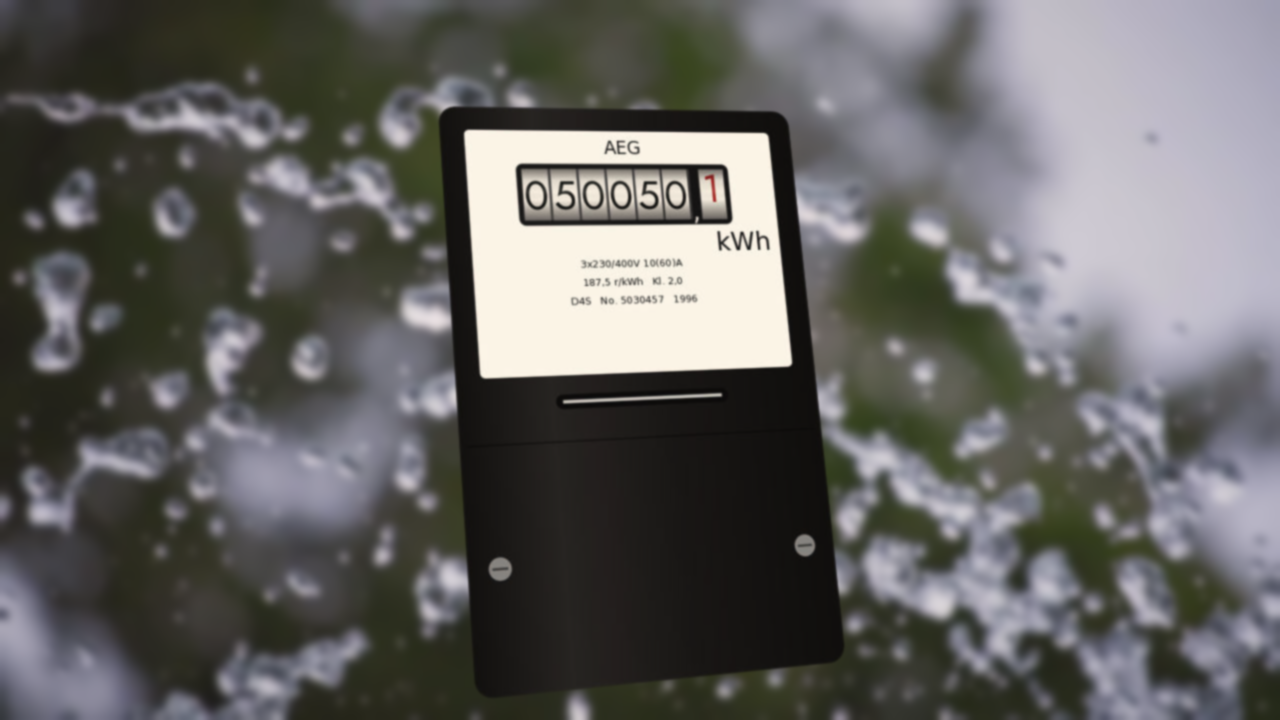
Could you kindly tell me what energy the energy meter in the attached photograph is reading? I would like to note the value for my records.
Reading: 50050.1 kWh
